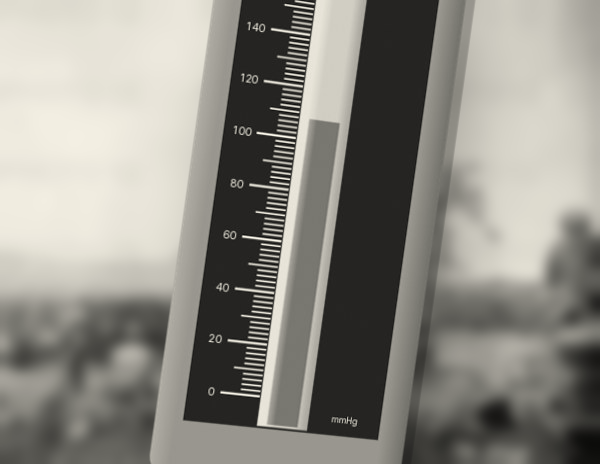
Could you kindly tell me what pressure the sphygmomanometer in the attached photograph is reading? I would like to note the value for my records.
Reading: 108 mmHg
